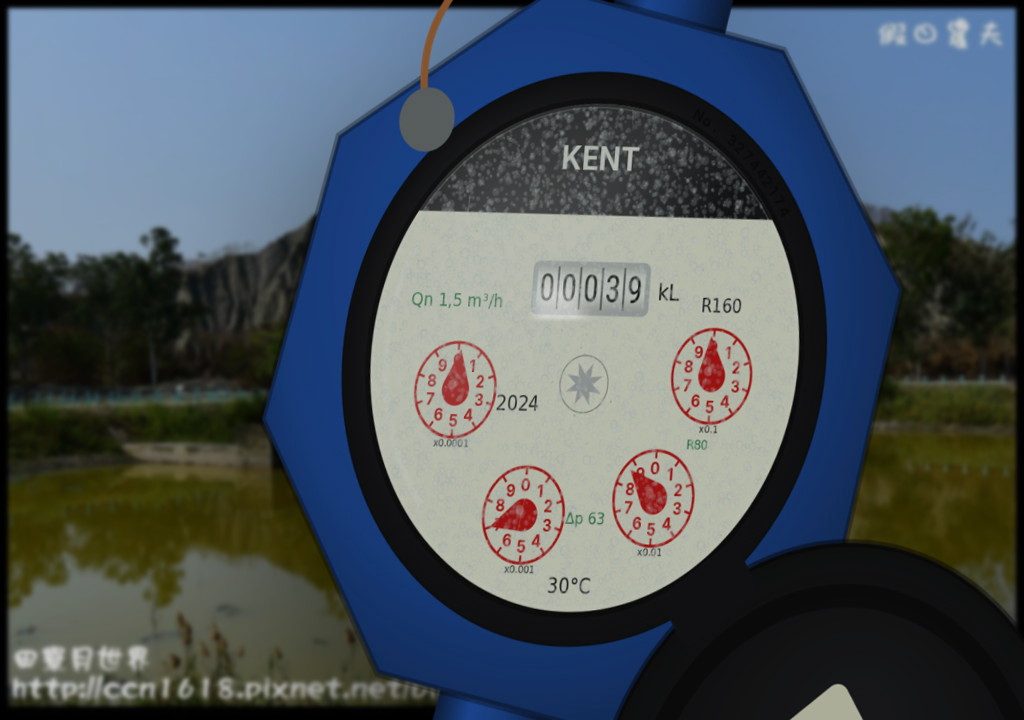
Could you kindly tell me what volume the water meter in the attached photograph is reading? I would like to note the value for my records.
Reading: 38.9870 kL
